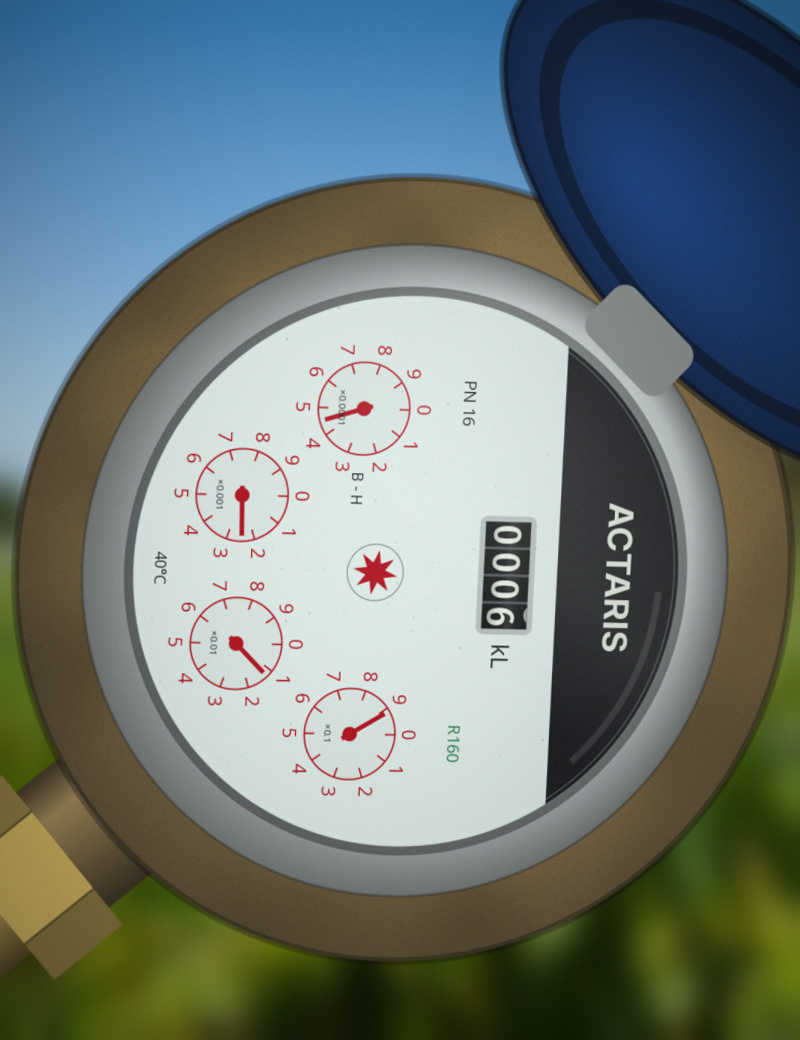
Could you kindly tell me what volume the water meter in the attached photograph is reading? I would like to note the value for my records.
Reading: 5.9124 kL
